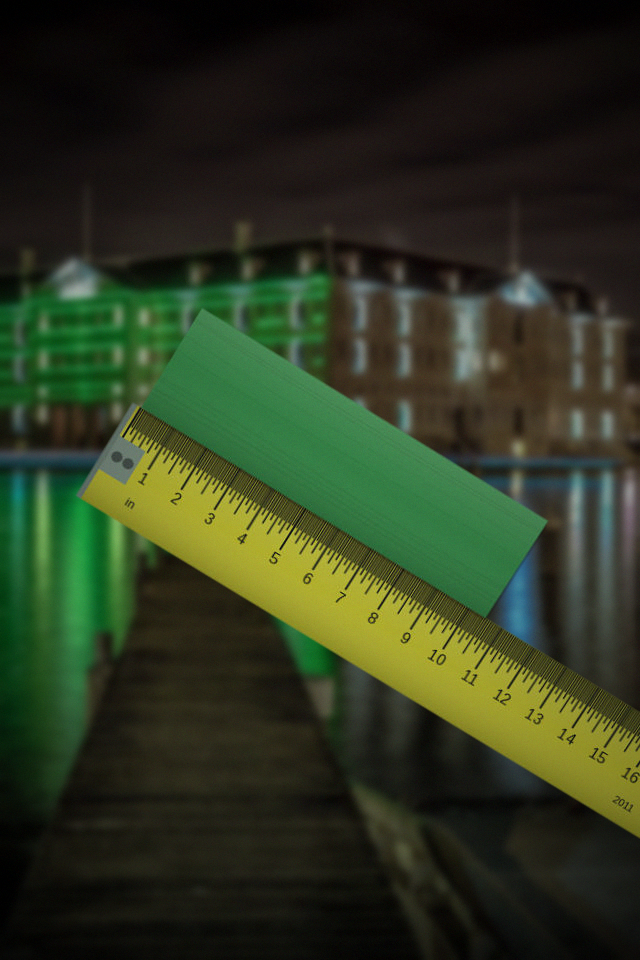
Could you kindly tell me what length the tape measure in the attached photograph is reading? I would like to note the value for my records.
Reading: 10.5 in
